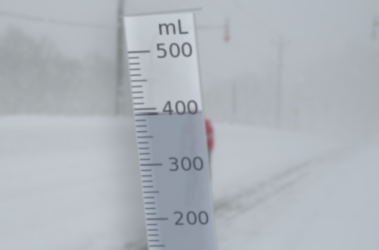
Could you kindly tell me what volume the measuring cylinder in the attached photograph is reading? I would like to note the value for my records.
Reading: 390 mL
